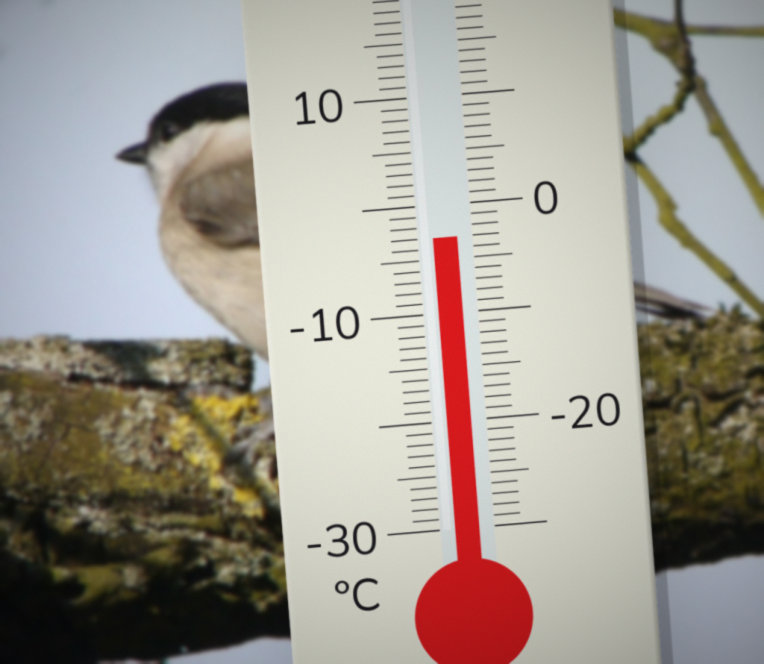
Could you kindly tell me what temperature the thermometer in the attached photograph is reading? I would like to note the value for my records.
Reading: -3 °C
